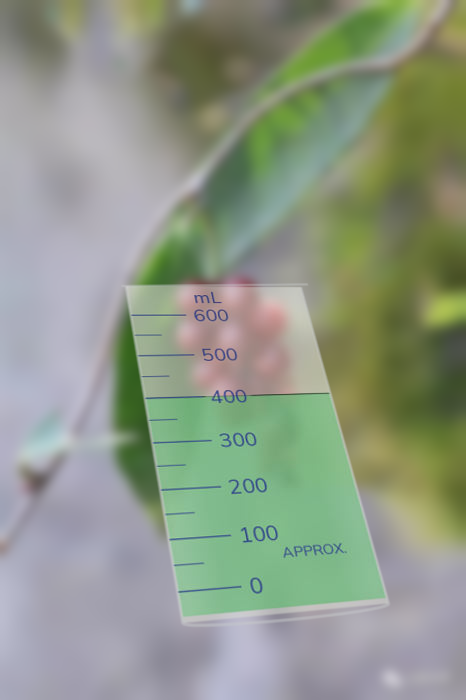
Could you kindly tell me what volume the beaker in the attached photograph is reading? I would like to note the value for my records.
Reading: 400 mL
